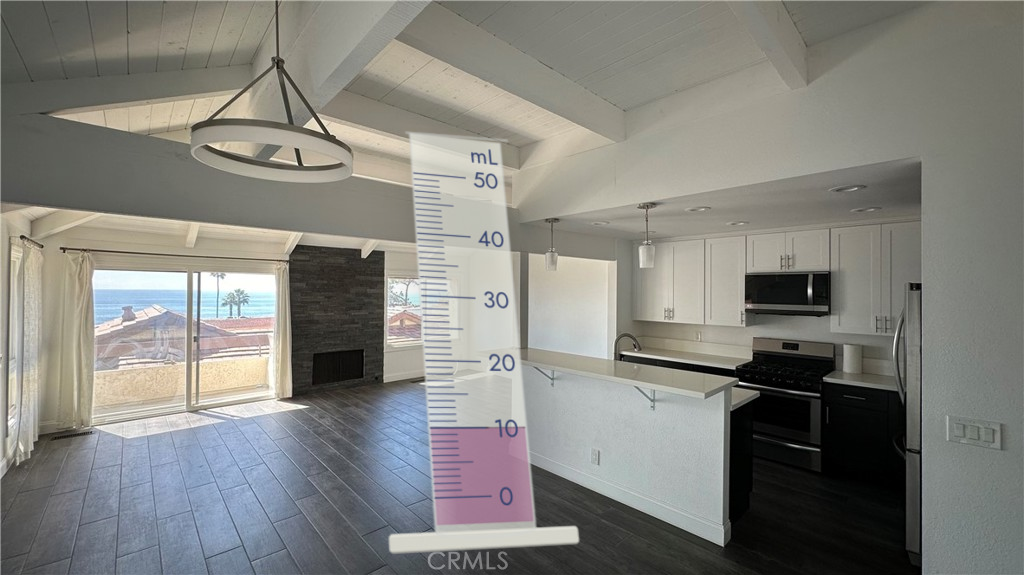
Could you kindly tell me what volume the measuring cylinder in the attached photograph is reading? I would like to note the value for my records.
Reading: 10 mL
